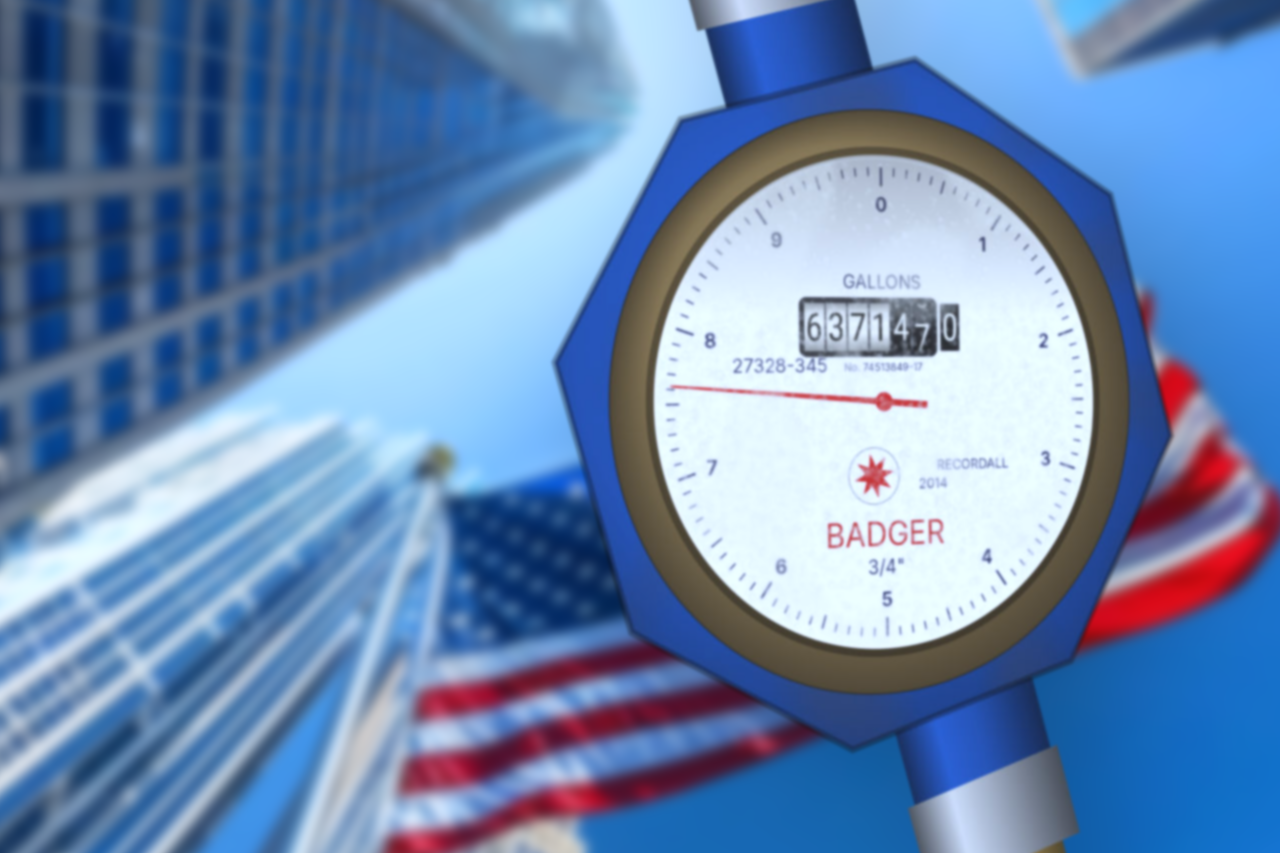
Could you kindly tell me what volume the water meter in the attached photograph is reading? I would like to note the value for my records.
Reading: 6371467.6 gal
